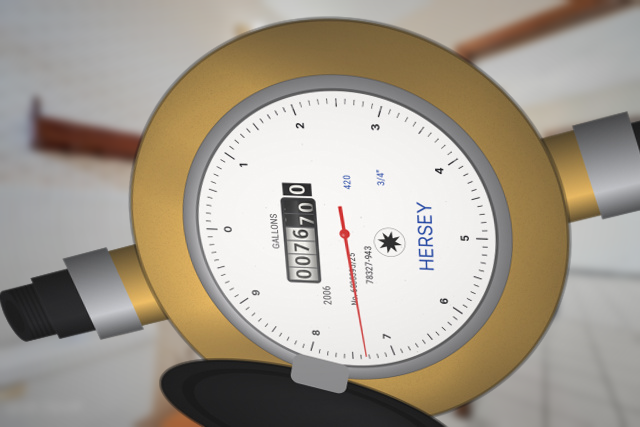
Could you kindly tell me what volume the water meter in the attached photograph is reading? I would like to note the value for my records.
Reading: 76697.3 gal
